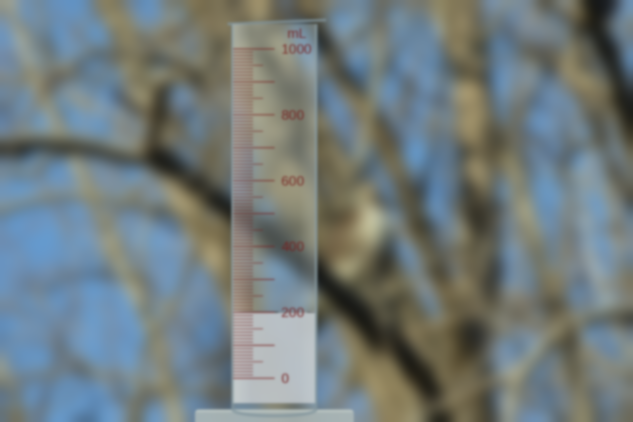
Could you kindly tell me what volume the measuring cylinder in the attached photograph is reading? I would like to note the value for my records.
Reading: 200 mL
